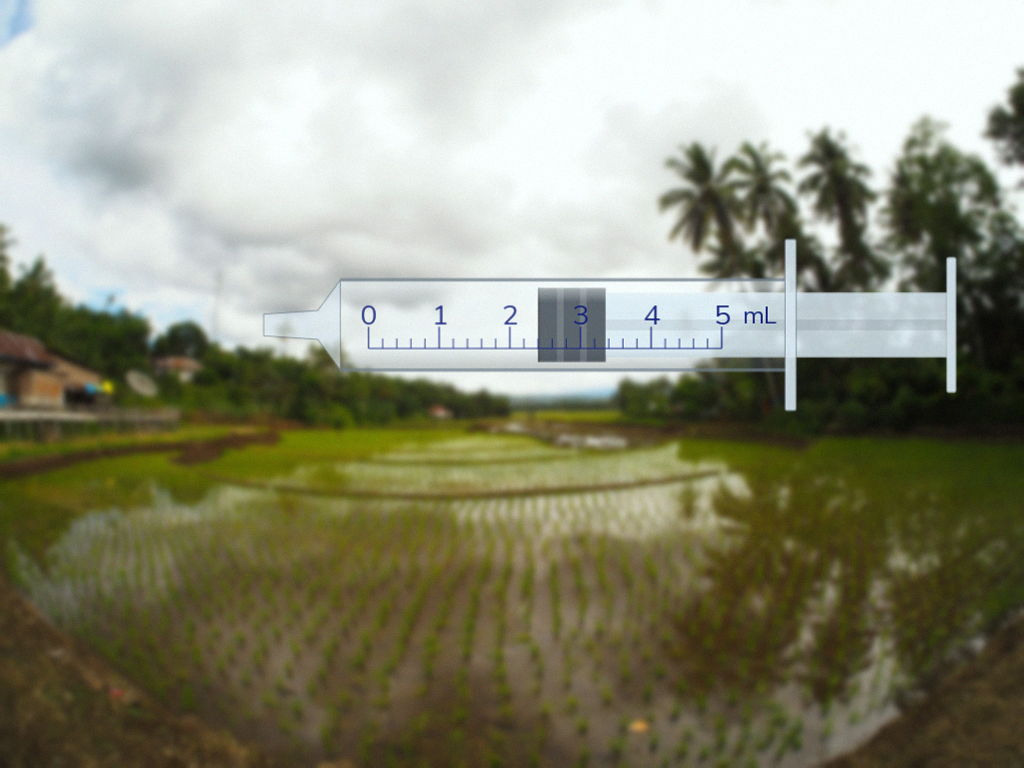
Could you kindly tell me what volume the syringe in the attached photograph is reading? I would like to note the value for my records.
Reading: 2.4 mL
